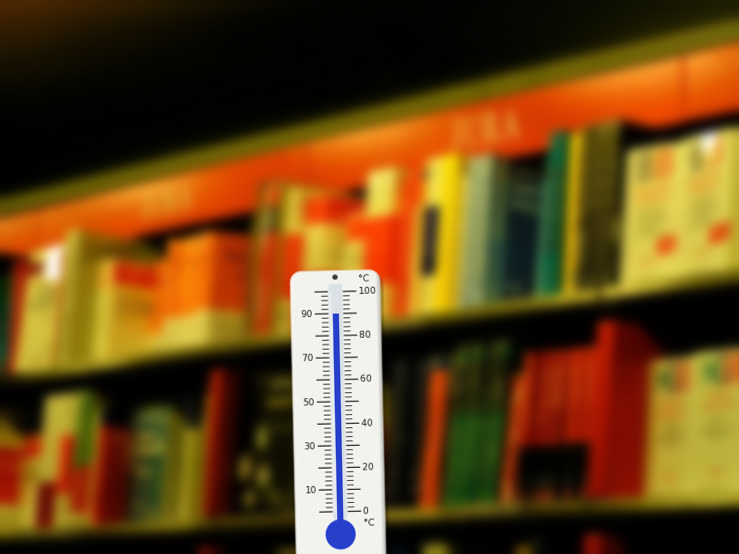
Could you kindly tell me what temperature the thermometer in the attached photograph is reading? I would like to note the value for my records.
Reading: 90 °C
